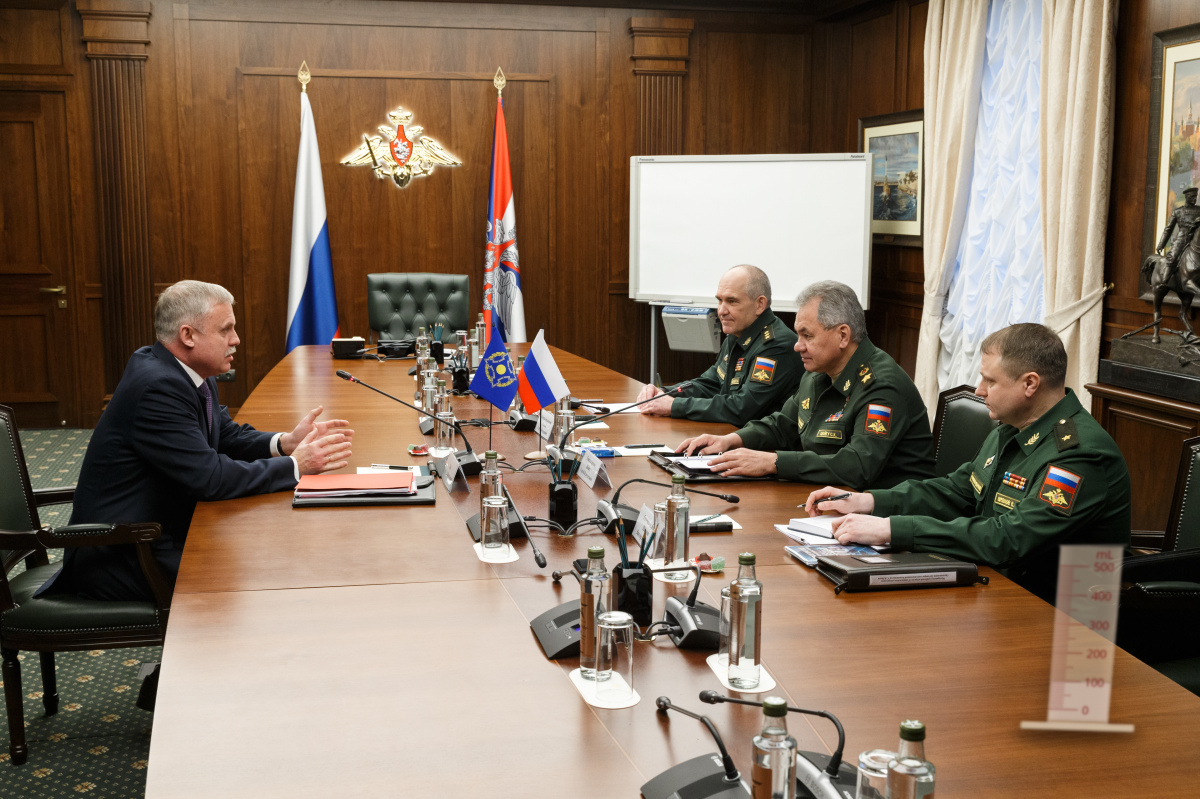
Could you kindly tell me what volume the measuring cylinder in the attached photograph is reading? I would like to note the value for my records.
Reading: 100 mL
